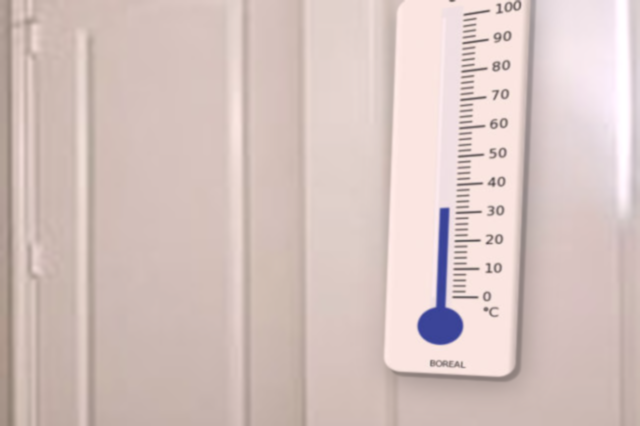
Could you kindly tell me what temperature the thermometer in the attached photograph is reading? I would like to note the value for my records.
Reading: 32 °C
